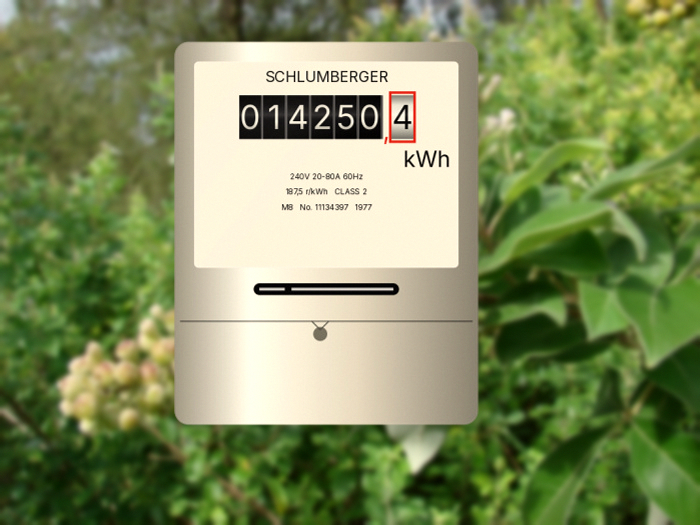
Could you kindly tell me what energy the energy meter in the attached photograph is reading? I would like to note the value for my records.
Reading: 14250.4 kWh
